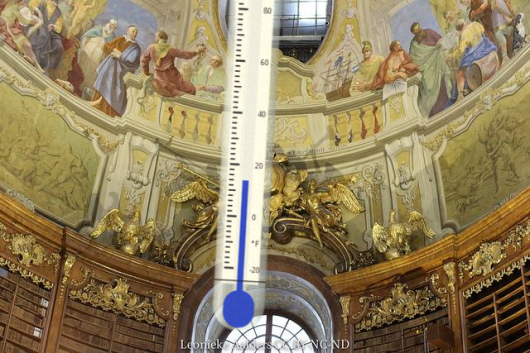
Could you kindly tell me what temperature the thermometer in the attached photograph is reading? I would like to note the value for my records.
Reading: 14 °F
